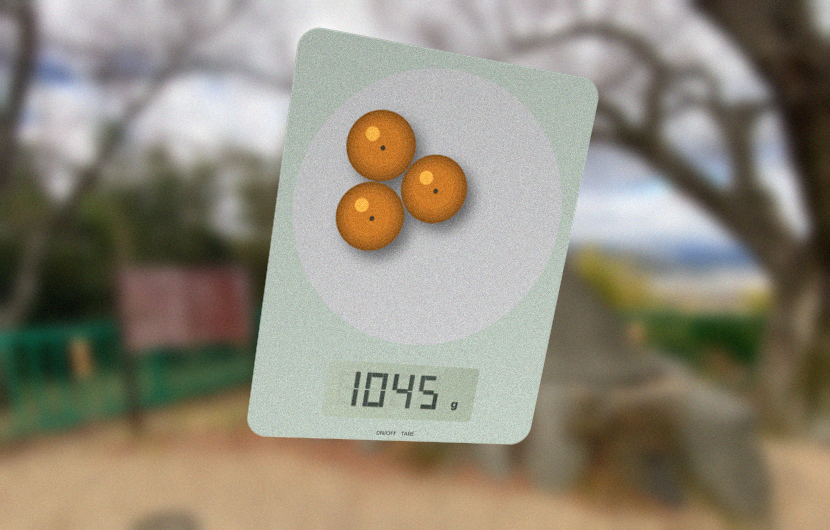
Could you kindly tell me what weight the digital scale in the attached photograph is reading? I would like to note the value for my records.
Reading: 1045 g
